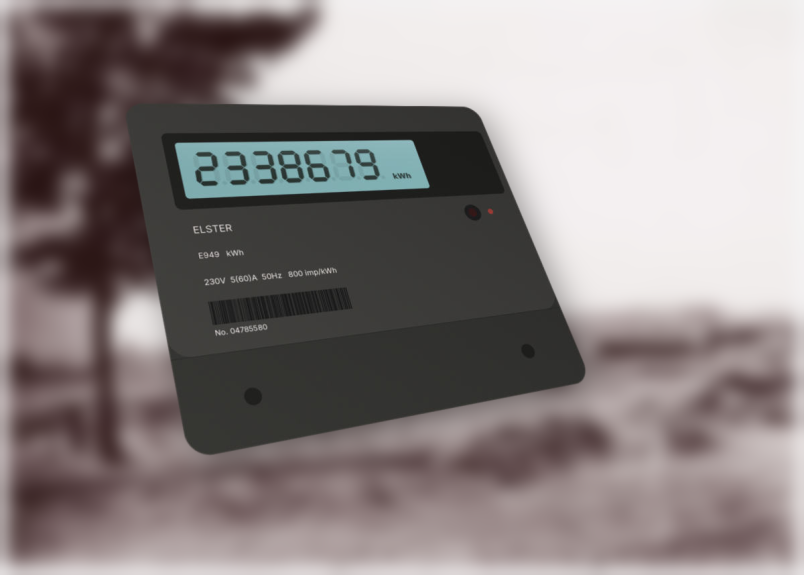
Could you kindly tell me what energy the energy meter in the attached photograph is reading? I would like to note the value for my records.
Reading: 2338679 kWh
